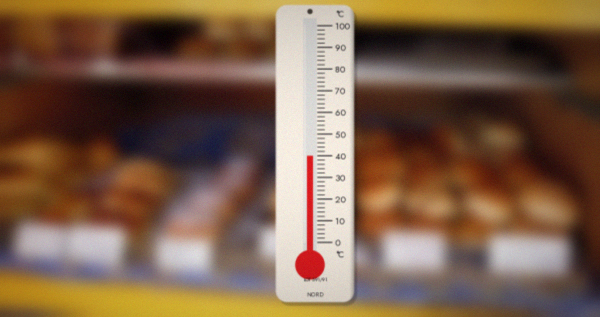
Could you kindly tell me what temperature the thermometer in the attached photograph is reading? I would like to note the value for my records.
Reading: 40 °C
